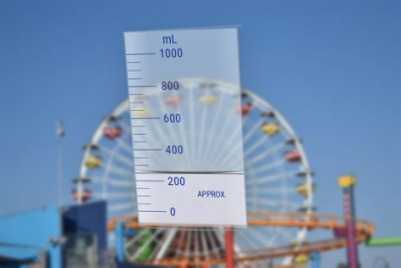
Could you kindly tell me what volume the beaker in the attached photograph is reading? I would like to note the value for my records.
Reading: 250 mL
